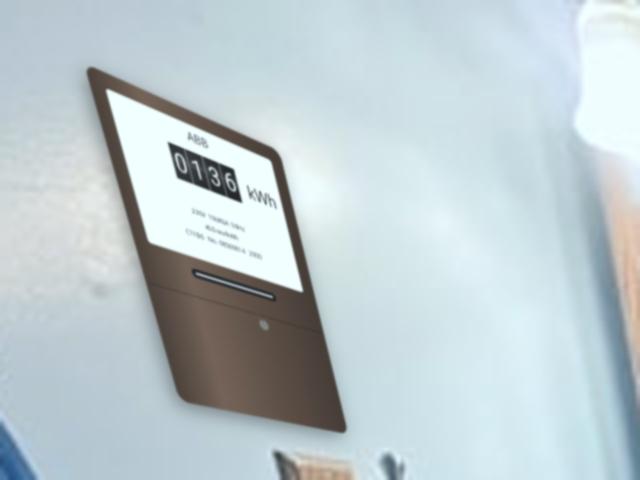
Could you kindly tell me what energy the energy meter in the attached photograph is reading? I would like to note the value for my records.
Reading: 136 kWh
